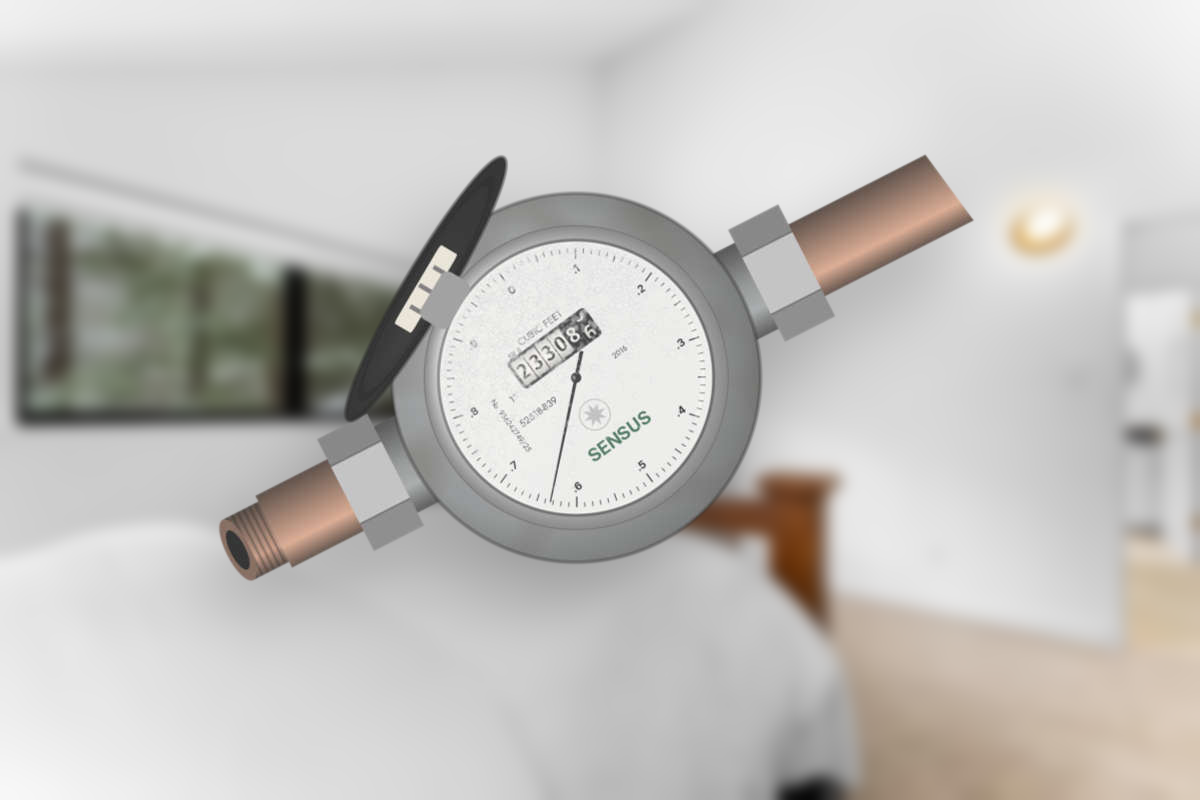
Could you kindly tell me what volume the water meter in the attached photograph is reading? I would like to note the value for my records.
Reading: 233085.63 ft³
